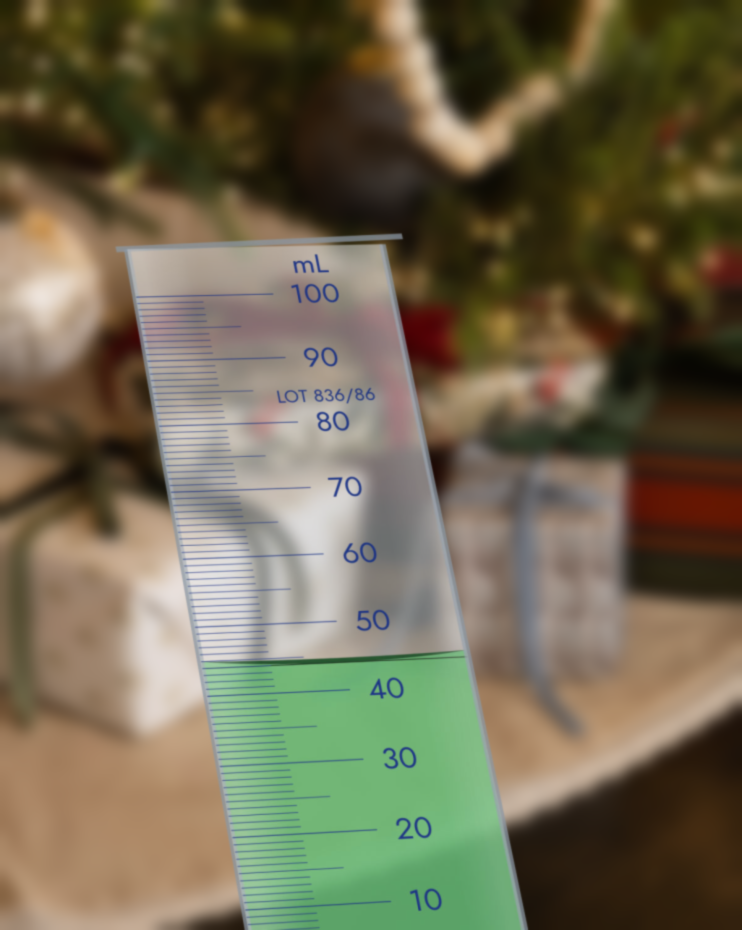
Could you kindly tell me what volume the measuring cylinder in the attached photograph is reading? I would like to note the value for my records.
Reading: 44 mL
